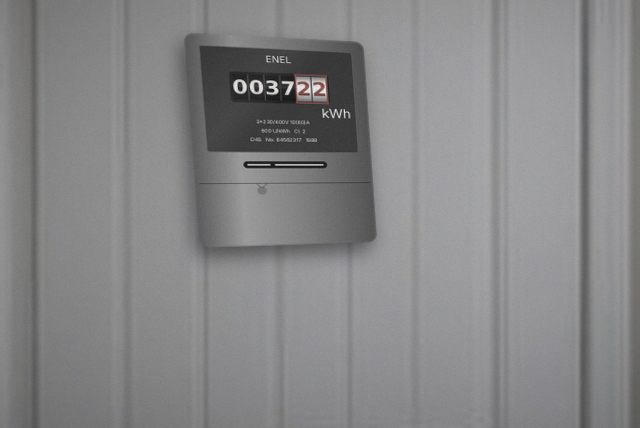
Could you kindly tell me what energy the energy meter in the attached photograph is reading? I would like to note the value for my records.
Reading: 37.22 kWh
